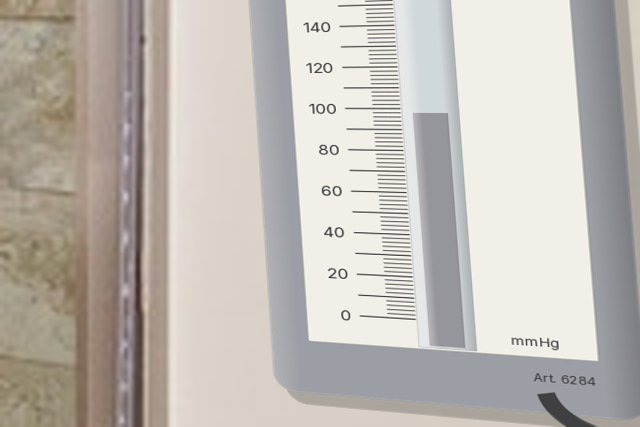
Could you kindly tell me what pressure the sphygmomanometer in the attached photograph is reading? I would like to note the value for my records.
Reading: 98 mmHg
